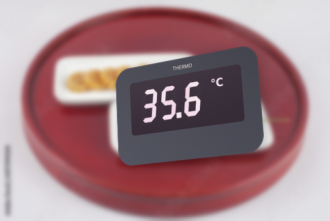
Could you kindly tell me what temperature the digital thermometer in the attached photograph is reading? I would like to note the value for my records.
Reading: 35.6 °C
